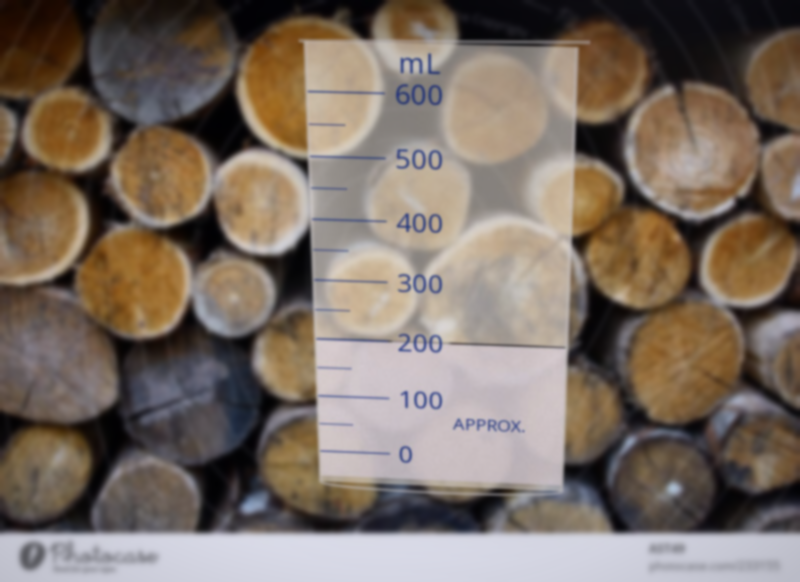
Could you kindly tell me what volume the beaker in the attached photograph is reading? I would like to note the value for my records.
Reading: 200 mL
